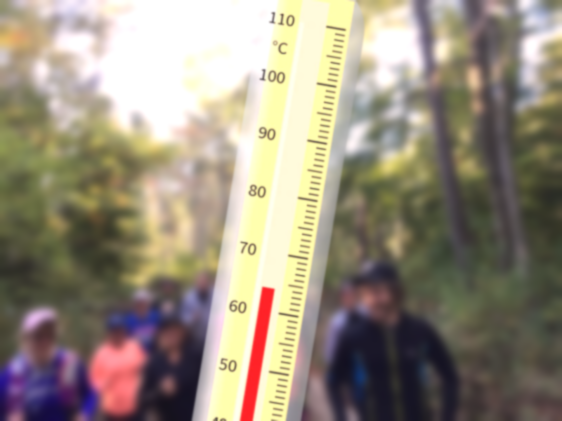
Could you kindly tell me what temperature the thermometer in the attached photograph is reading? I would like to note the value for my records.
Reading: 64 °C
